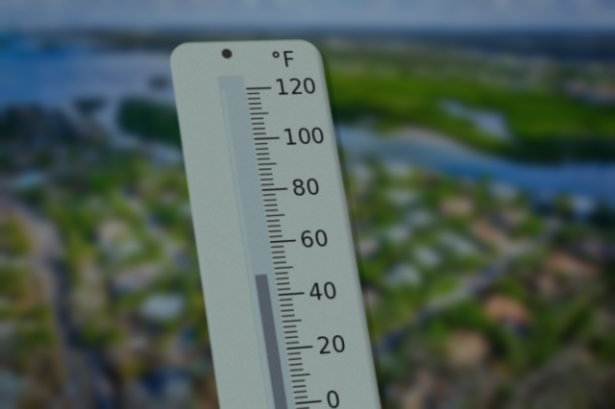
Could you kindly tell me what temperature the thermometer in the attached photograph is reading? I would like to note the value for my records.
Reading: 48 °F
